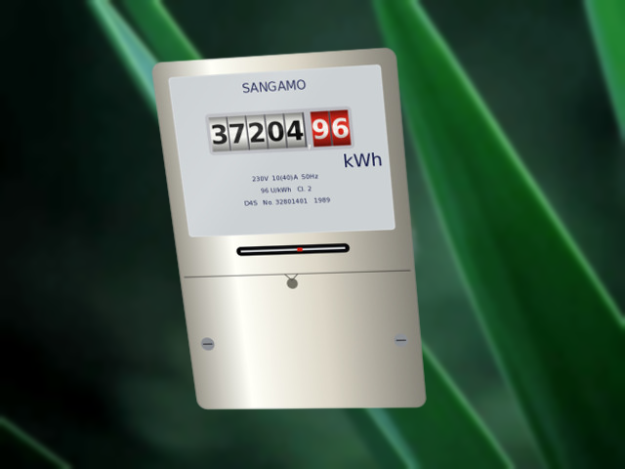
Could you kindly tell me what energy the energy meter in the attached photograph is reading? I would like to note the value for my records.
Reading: 37204.96 kWh
